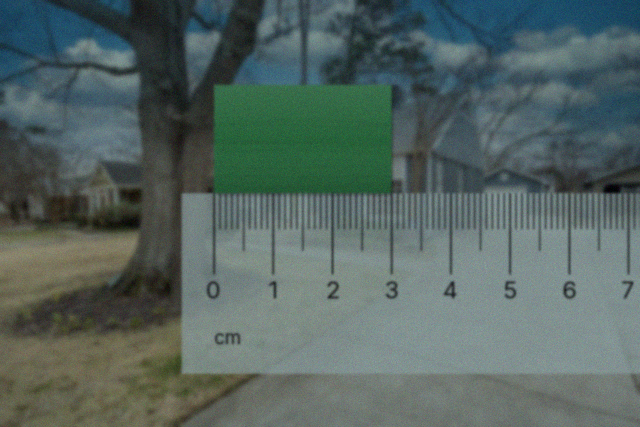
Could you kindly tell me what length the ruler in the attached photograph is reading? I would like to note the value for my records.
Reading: 3 cm
